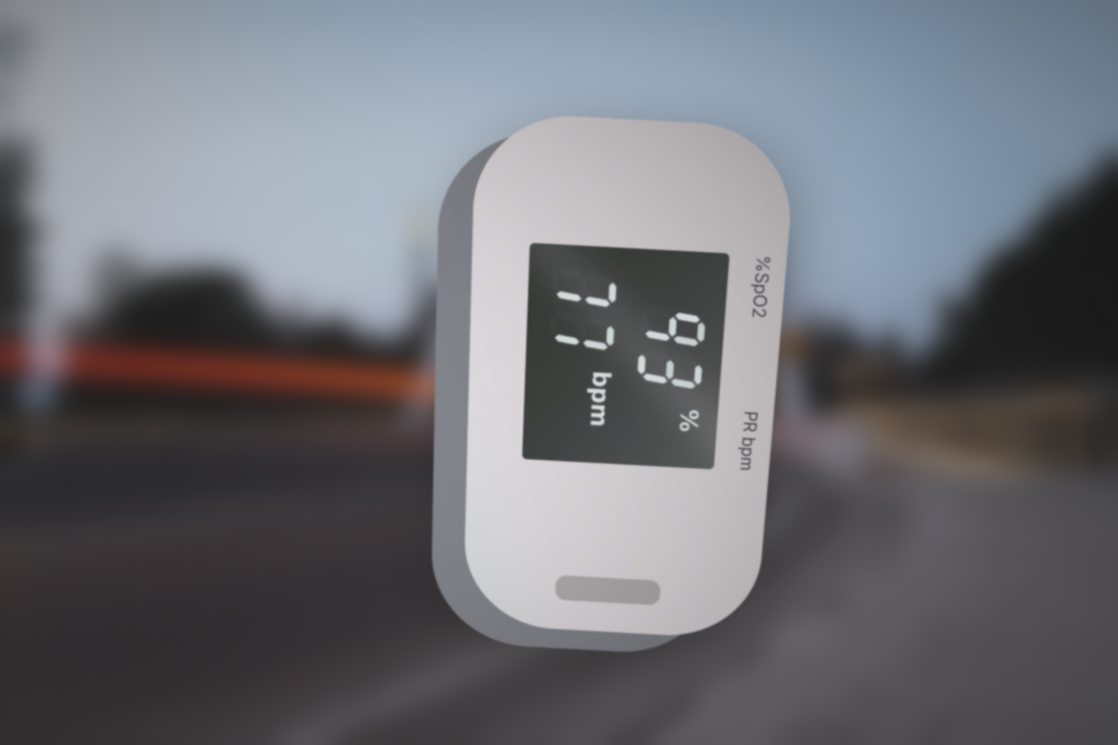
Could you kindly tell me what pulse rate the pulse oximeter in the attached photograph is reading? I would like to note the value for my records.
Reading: 77 bpm
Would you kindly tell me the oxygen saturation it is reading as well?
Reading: 93 %
